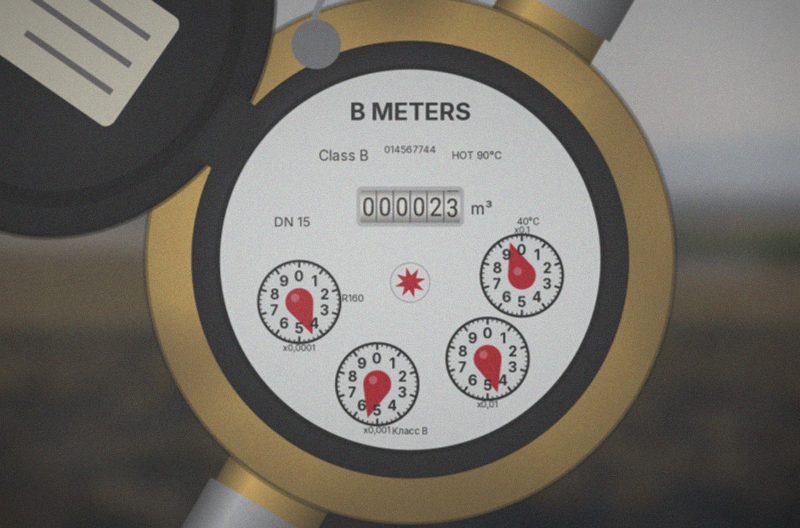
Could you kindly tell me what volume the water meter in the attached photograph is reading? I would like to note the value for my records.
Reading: 22.9454 m³
